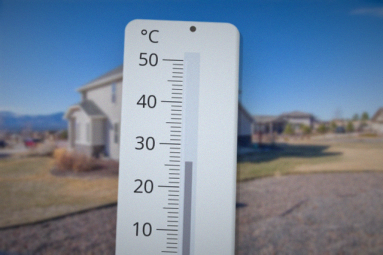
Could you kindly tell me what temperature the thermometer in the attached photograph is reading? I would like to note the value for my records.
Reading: 26 °C
